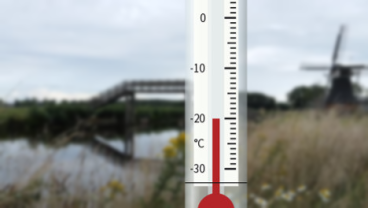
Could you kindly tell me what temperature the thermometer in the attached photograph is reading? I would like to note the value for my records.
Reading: -20 °C
